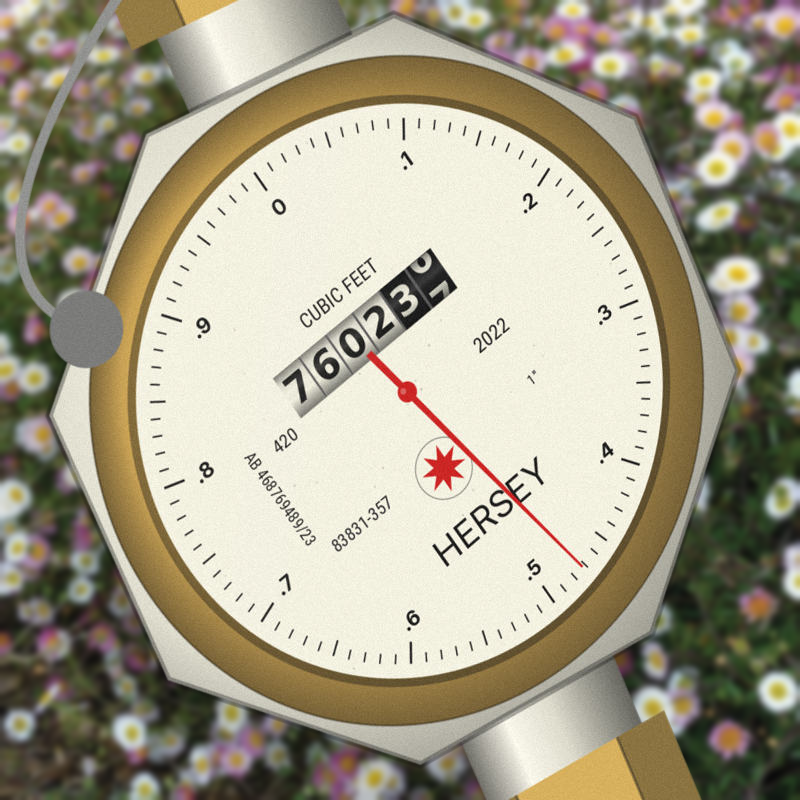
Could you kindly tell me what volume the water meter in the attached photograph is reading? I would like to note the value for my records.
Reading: 760236.47 ft³
